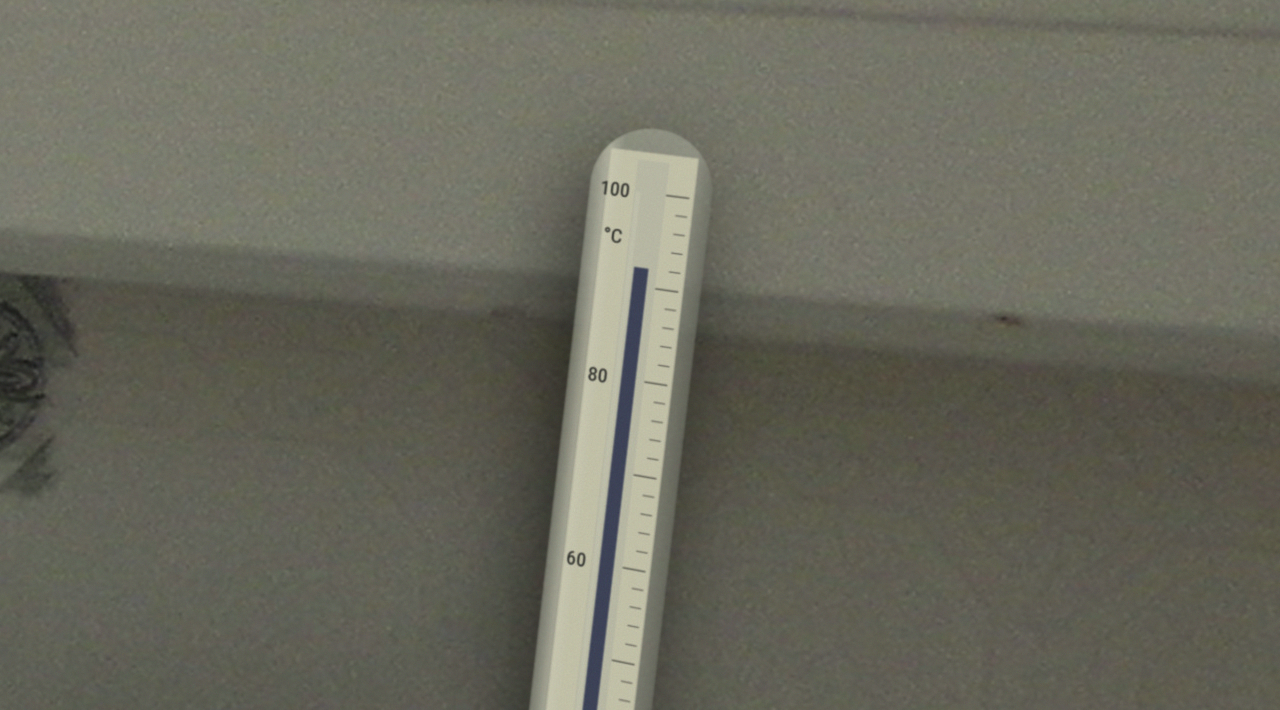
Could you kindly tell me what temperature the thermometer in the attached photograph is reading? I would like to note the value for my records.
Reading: 92 °C
